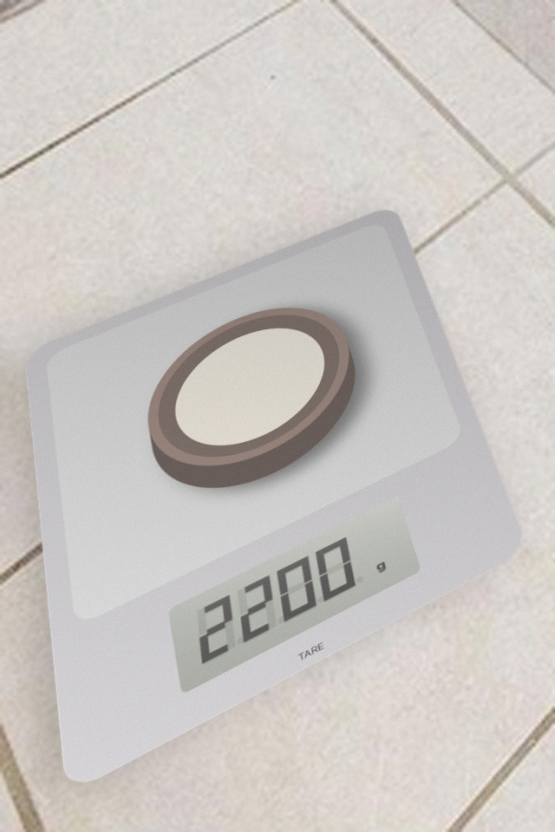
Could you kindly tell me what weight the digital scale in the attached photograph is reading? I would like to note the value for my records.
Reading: 2200 g
